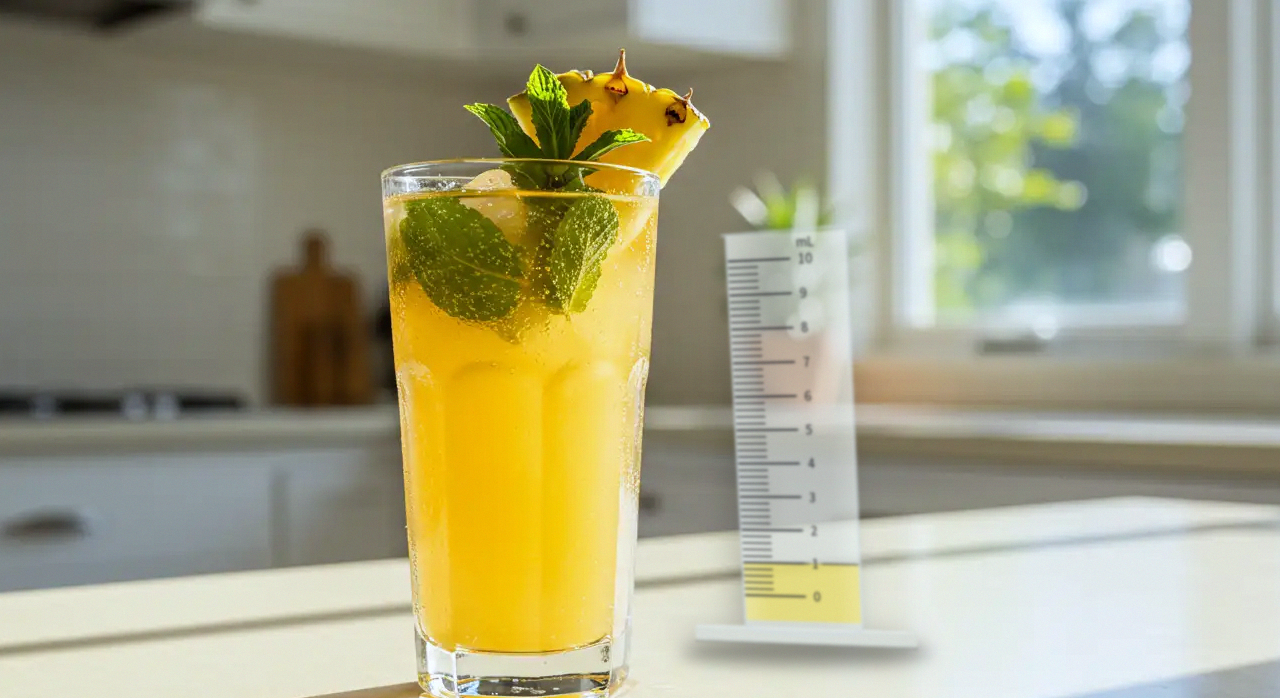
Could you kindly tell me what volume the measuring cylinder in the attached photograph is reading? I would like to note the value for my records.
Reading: 1 mL
